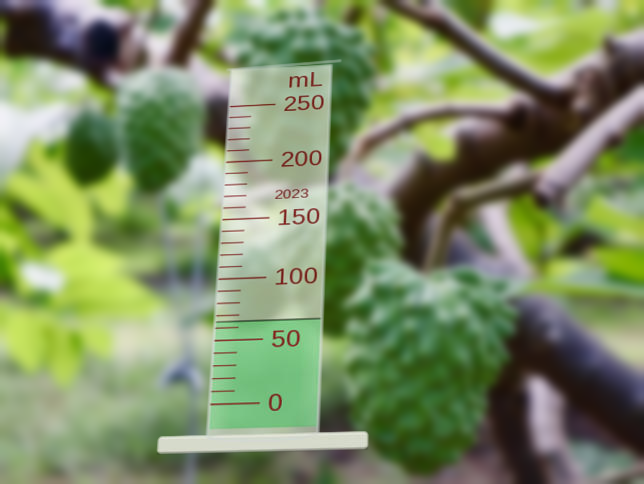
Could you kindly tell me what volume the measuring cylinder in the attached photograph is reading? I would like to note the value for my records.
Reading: 65 mL
